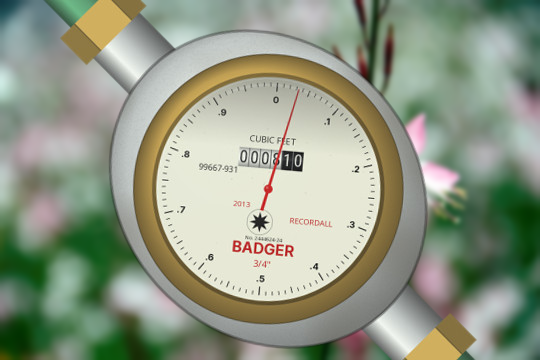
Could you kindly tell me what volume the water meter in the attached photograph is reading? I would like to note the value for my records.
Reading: 810.03 ft³
